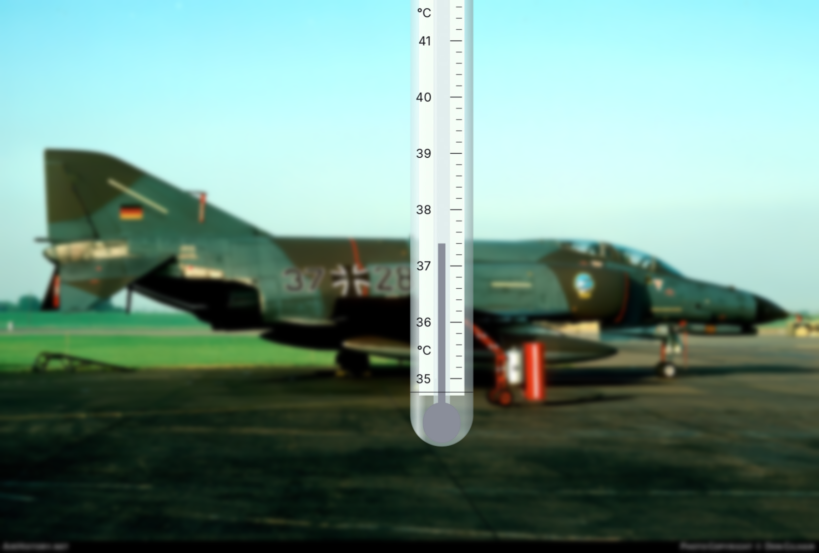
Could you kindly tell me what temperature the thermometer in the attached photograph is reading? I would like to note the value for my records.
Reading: 37.4 °C
